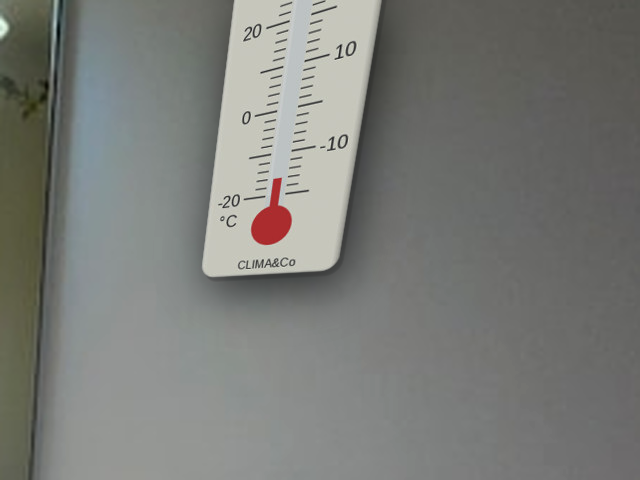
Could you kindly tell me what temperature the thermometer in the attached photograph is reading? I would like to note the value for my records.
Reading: -16 °C
